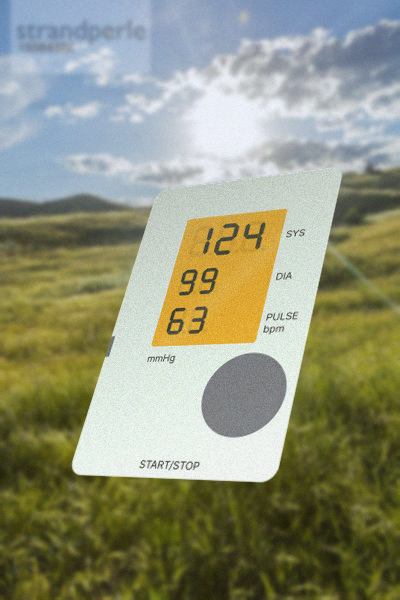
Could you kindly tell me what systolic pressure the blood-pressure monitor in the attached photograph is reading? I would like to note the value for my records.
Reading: 124 mmHg
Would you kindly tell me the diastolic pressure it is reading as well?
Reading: 99 mmHg
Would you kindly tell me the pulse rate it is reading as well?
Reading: 63 bpm
